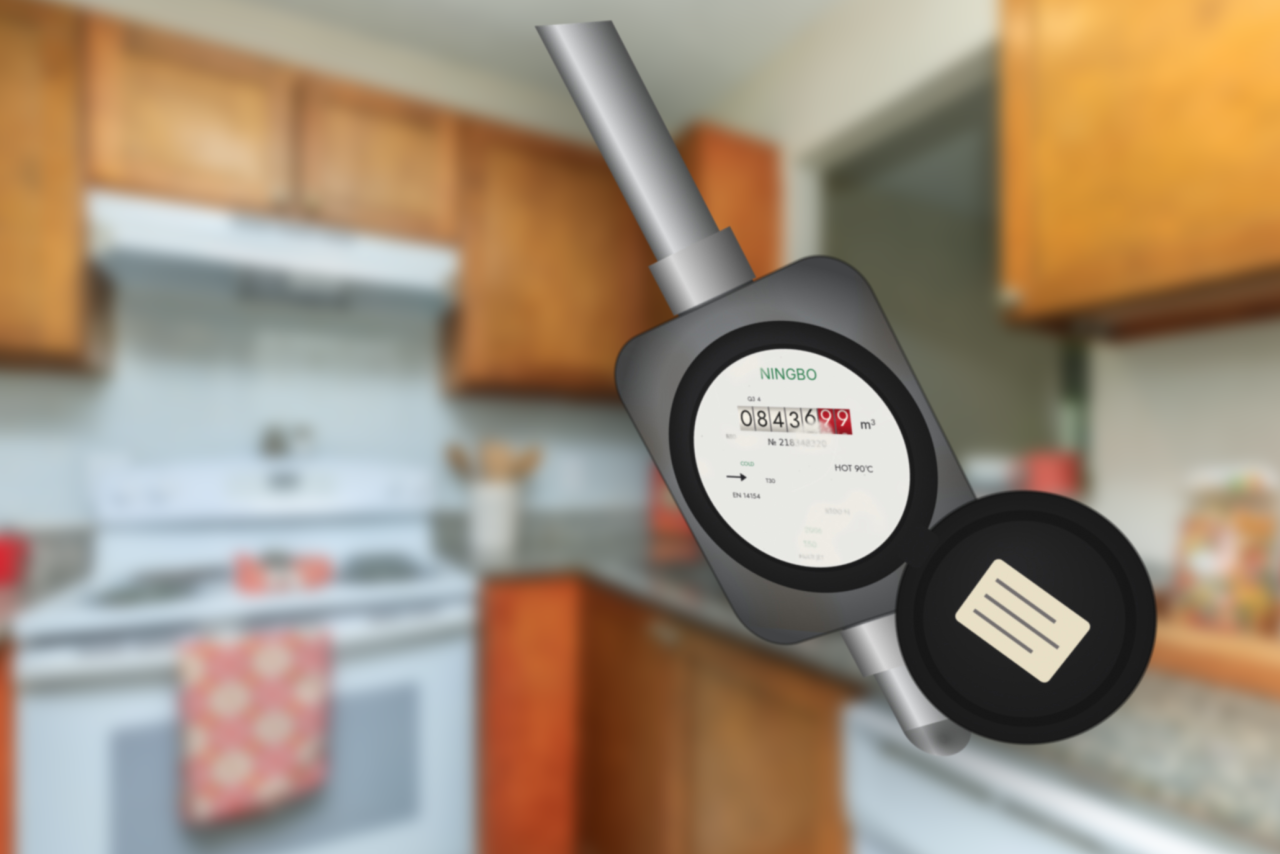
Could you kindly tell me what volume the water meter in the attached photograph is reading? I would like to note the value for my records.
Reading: 8436.99 m³
